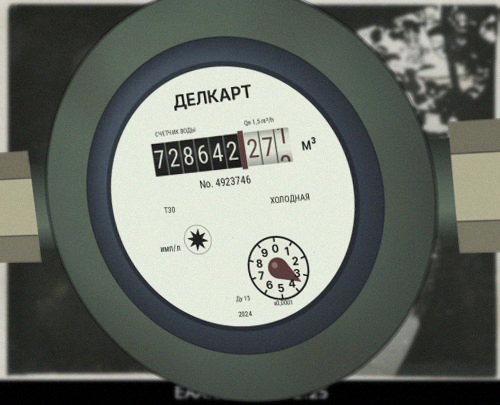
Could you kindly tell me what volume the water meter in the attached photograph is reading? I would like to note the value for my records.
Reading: 728642.2713 m³
